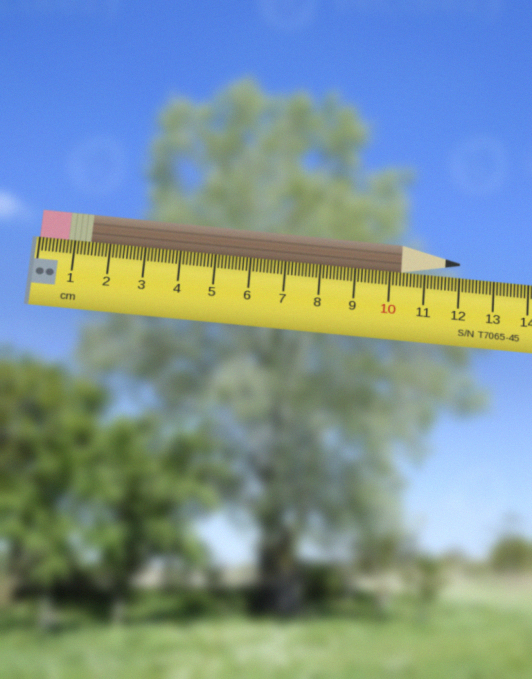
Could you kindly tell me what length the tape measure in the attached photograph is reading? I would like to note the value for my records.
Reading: 12 cm
